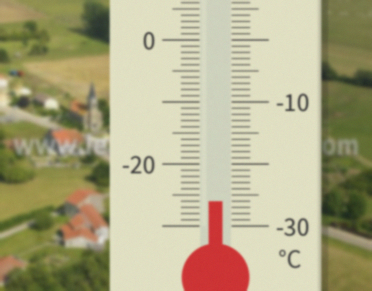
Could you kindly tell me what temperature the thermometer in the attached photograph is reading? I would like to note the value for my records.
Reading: -26 °C
